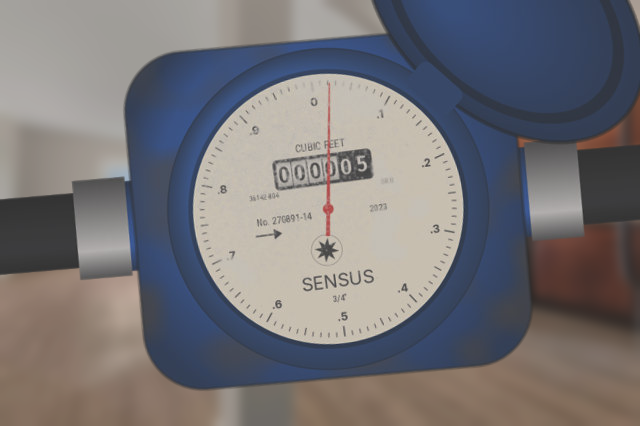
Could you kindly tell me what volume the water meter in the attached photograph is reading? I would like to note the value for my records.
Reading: 5.02 ft³
